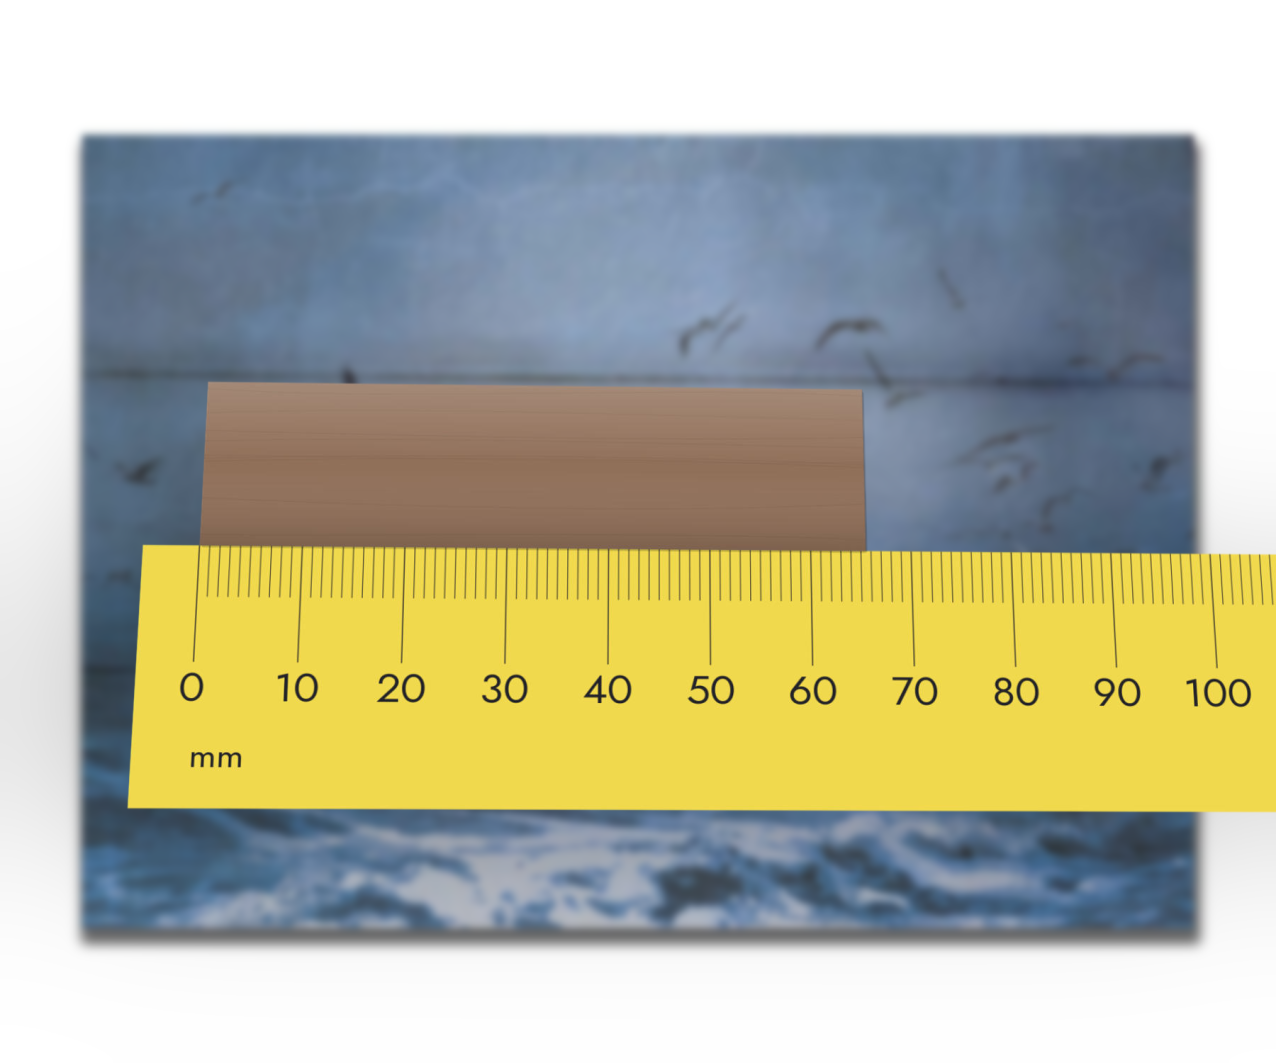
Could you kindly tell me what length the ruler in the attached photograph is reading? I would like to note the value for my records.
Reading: 65.5 mm
